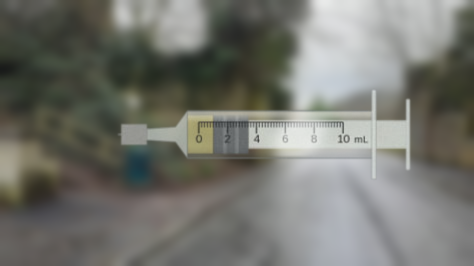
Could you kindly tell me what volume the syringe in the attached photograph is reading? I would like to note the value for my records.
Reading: 1 mL
